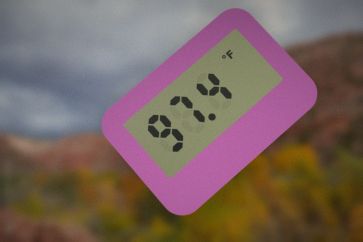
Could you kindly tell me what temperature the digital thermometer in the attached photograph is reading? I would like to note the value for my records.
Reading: 97.4 °F
